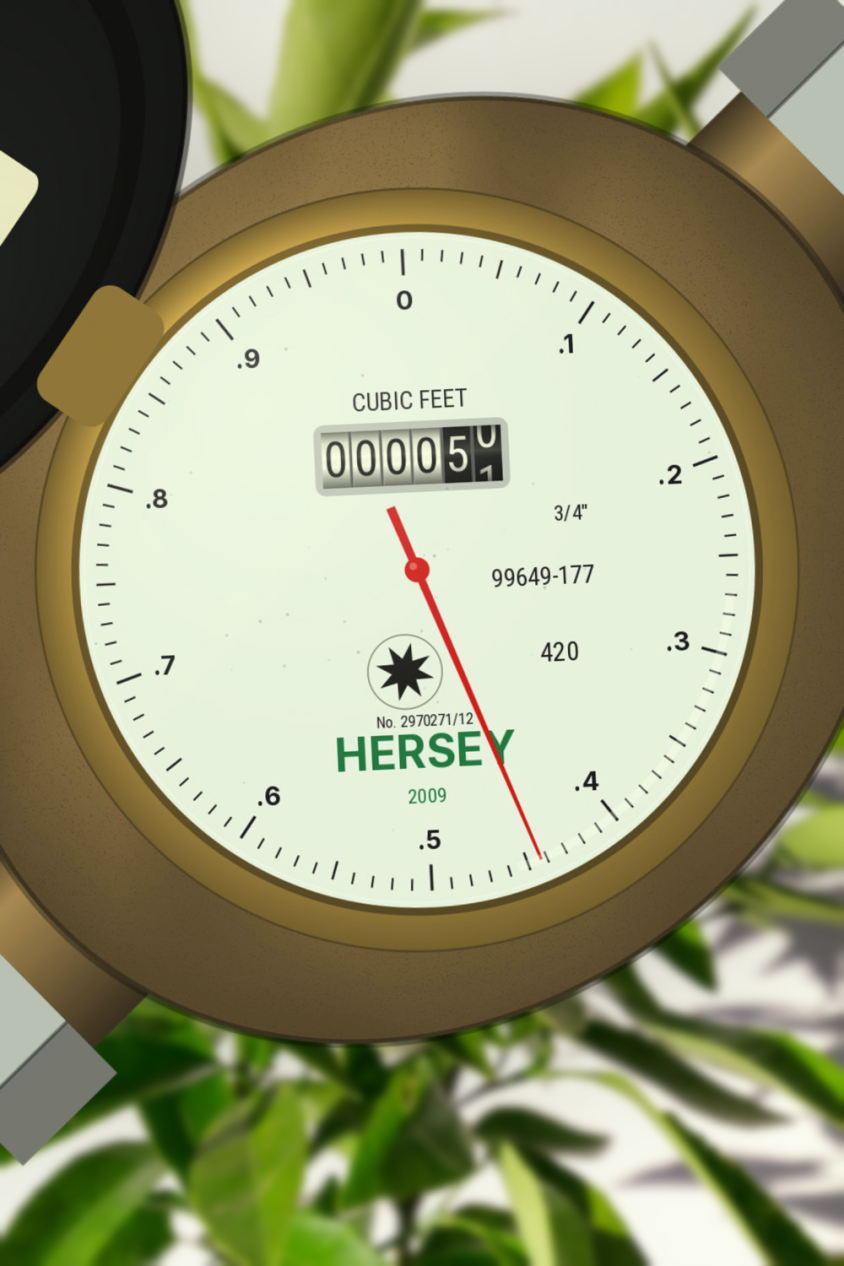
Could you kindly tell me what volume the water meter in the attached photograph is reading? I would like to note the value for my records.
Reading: 50.44 ft³
